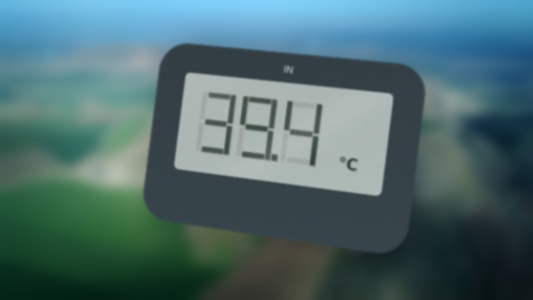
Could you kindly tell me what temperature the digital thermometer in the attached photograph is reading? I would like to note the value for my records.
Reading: 39.4 °C
